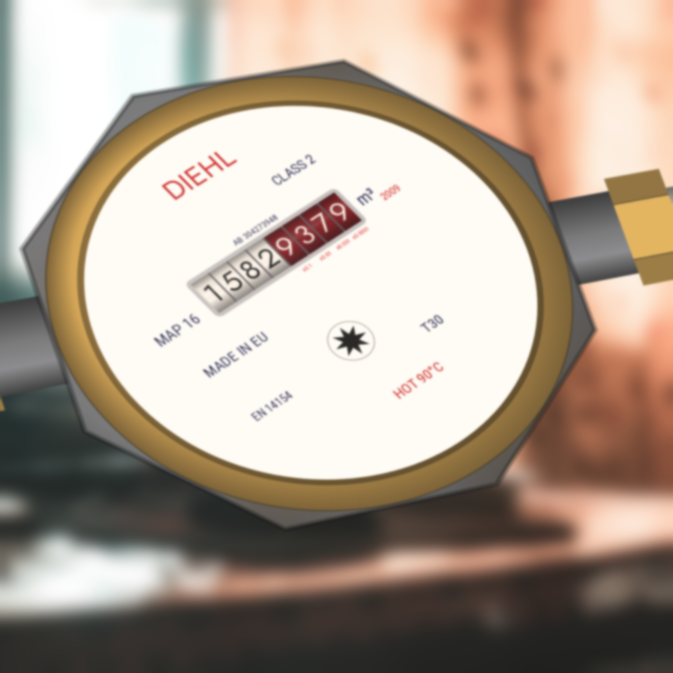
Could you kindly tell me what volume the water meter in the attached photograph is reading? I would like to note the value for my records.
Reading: 1582.9379 m³
